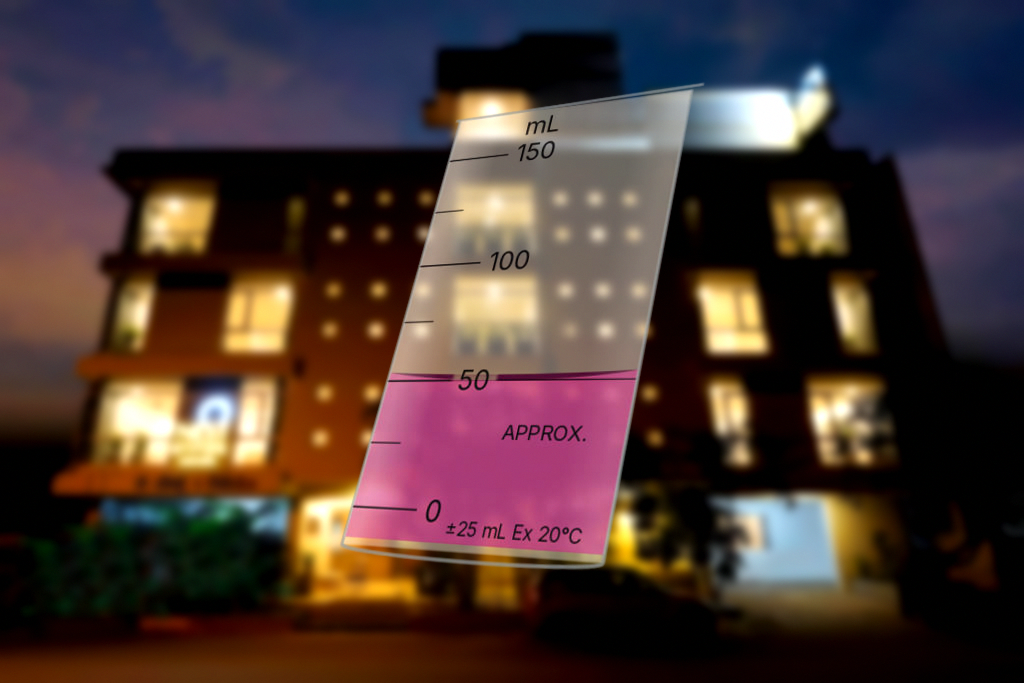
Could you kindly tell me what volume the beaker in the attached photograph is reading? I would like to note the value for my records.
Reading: 50 mL
